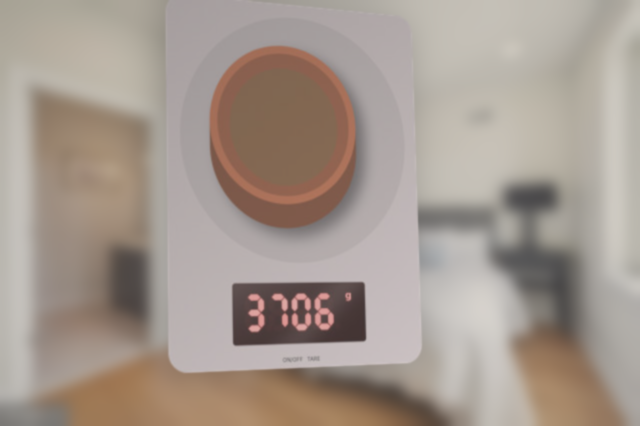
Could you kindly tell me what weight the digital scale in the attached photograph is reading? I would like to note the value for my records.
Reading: 3706 g
